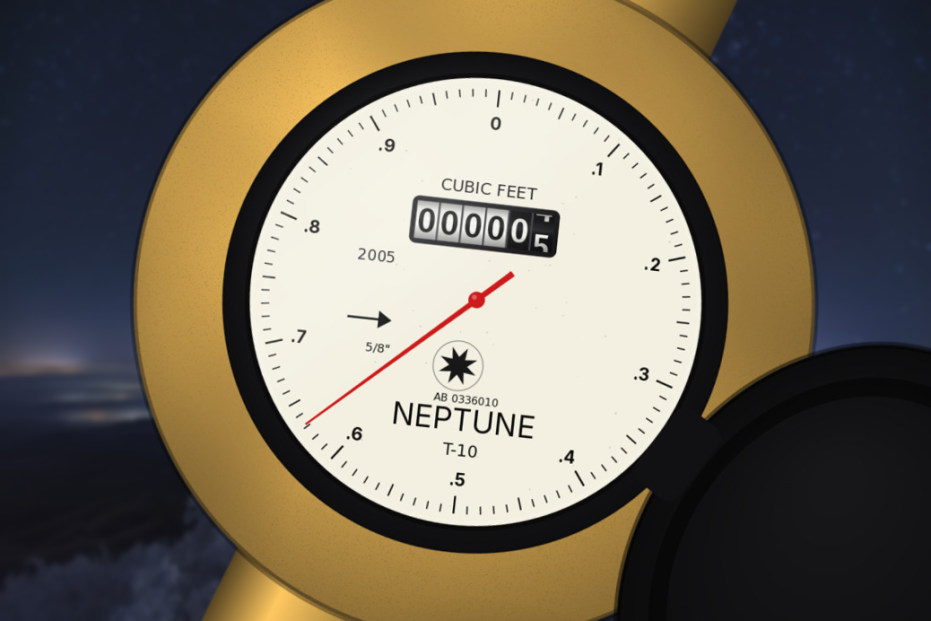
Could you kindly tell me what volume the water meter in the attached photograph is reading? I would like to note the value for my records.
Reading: 4.63 ft³
